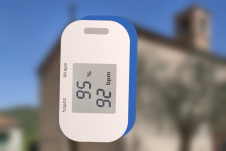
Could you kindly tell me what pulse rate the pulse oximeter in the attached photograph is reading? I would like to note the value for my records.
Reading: 92 bpm
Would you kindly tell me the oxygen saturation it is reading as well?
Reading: 95 %
